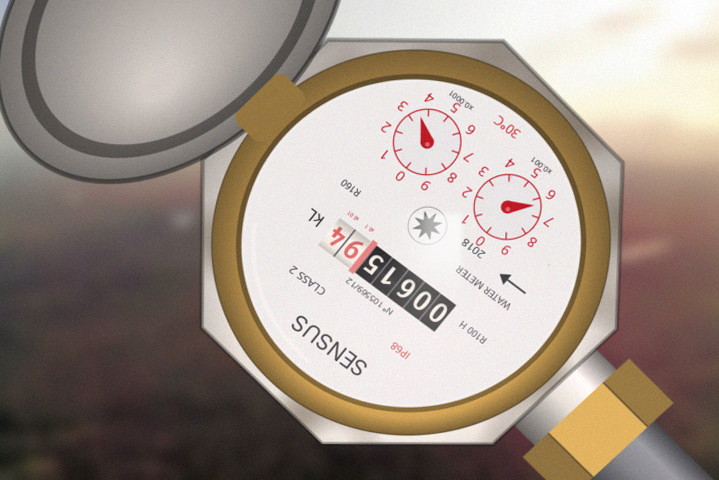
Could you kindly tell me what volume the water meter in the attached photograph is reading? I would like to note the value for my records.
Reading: 615.9463 kL
